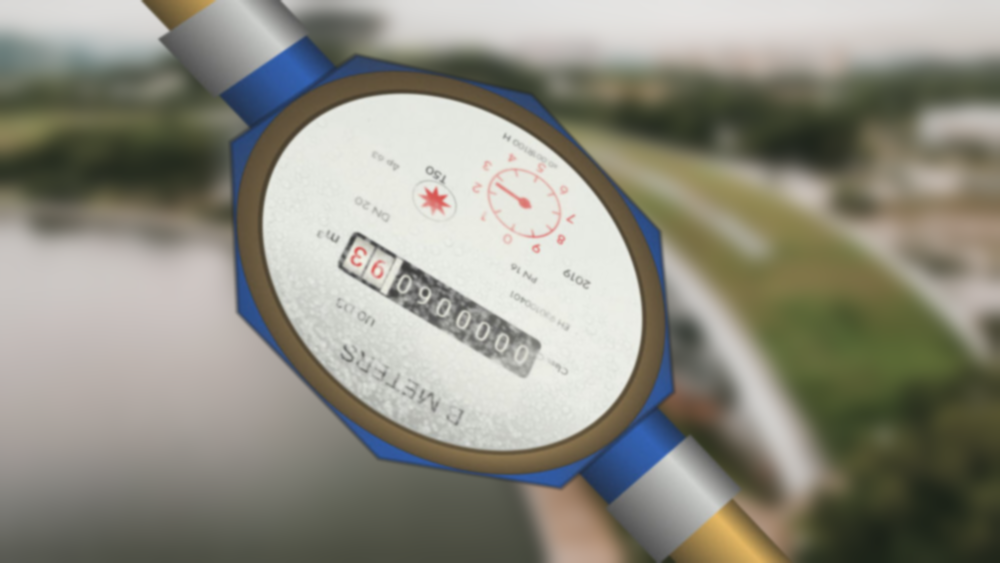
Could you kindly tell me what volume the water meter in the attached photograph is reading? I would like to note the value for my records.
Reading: 60.932 m³
